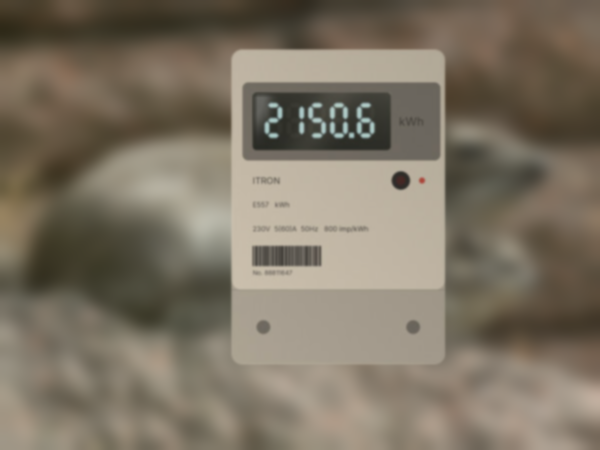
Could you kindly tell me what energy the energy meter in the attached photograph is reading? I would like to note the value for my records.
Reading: 2150.6 kWh
